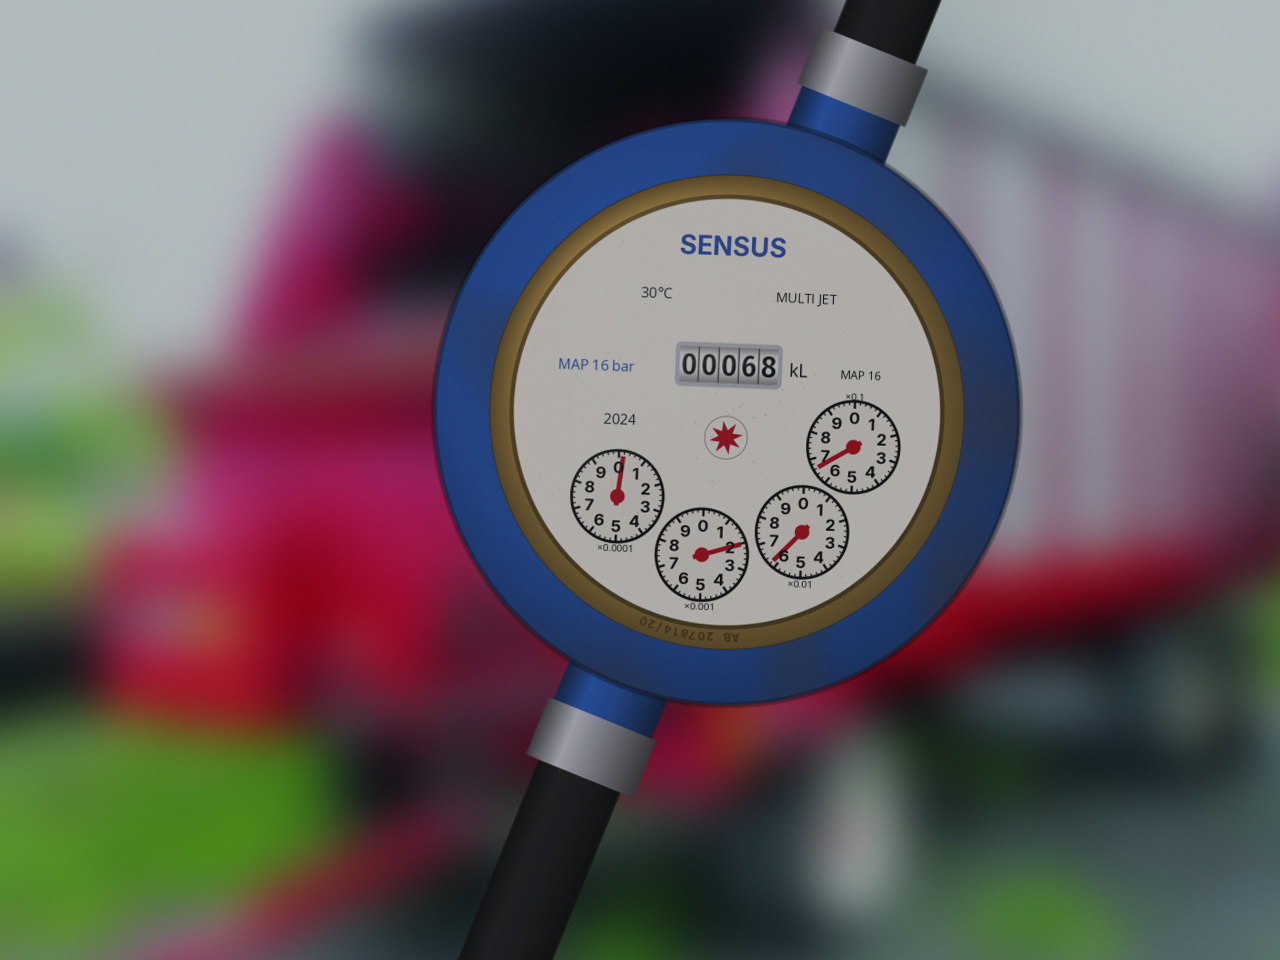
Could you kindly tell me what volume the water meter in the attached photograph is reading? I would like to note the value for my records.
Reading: 68.6620 kL
